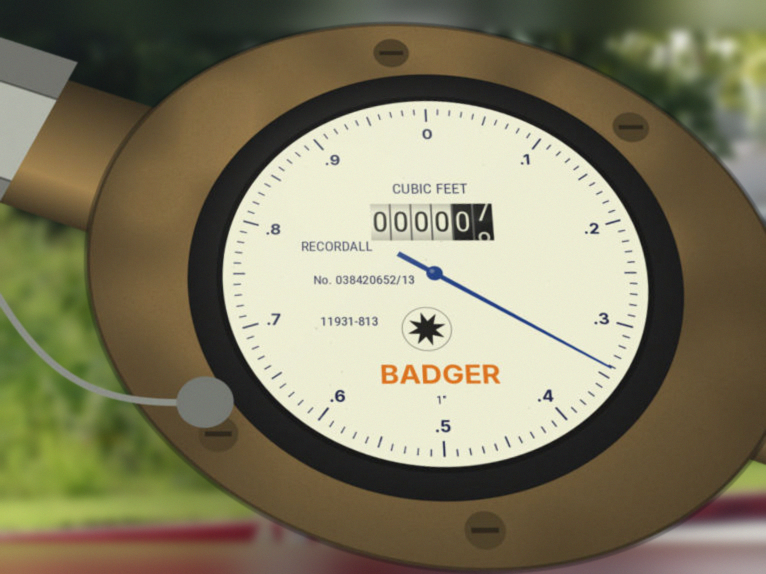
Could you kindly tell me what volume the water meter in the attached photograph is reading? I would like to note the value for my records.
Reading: 7.34 ft³
